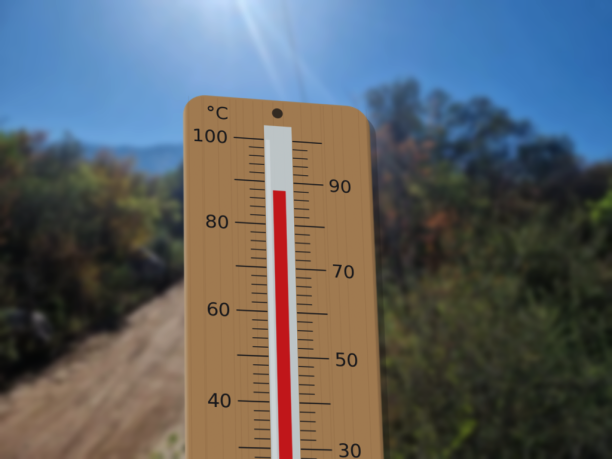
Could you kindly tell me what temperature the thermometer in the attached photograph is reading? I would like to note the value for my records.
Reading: 88 °C
